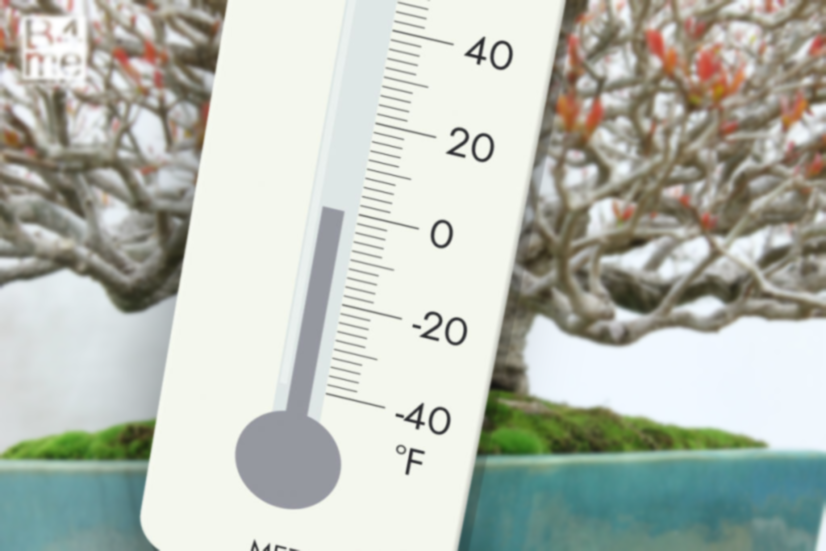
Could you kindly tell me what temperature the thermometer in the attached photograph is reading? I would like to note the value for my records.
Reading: 0 °F
